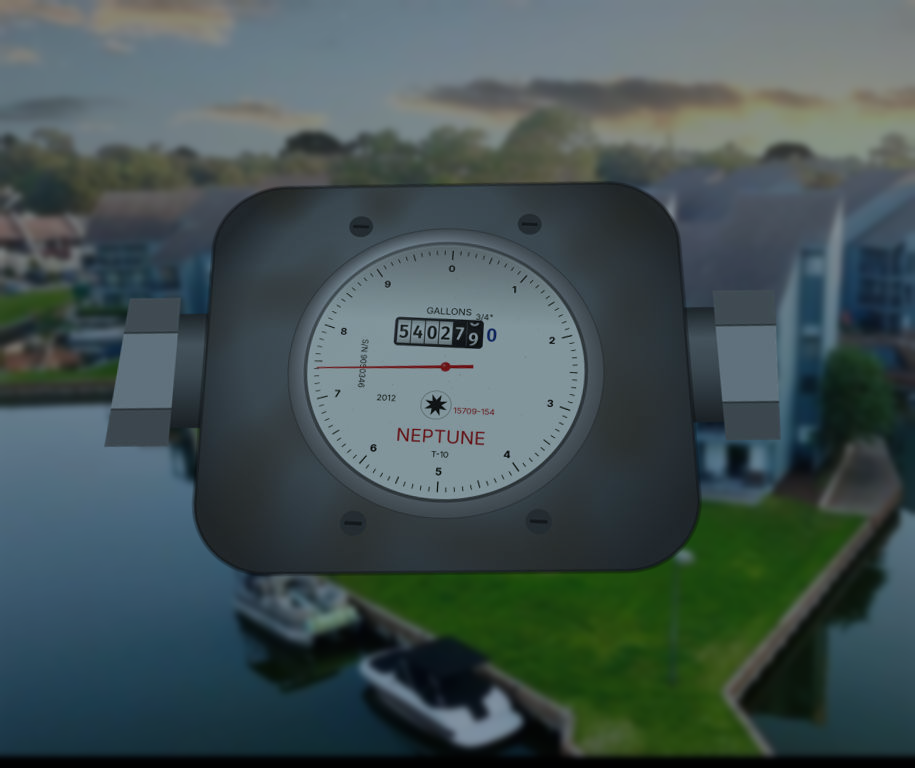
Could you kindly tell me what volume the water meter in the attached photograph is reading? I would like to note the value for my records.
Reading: 5402787.4 gal
